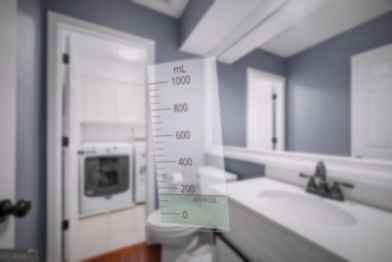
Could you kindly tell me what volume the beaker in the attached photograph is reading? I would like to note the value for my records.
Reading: 150 mL
